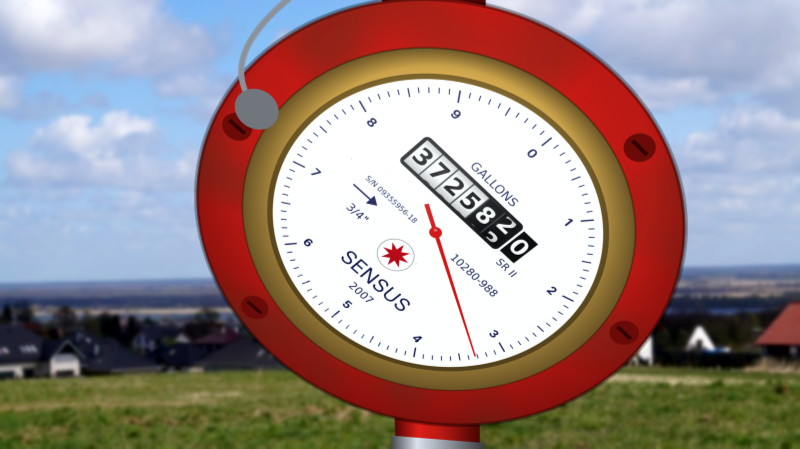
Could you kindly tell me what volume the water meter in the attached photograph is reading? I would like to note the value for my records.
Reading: 3725823.3 gal
